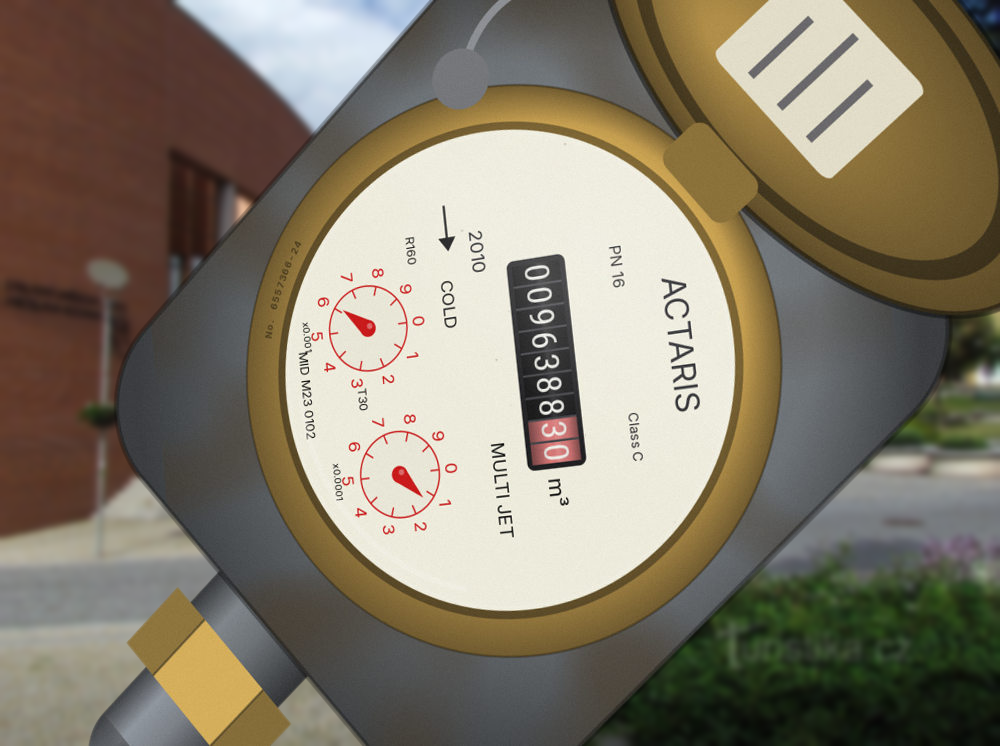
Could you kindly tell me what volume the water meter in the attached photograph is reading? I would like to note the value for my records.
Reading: 96388.3061 m³
